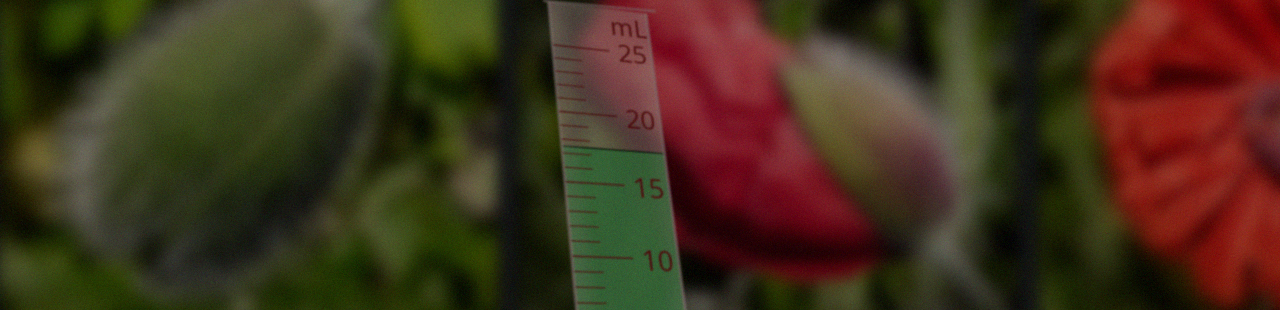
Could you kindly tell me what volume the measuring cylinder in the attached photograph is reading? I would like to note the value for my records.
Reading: 17.5 mL
